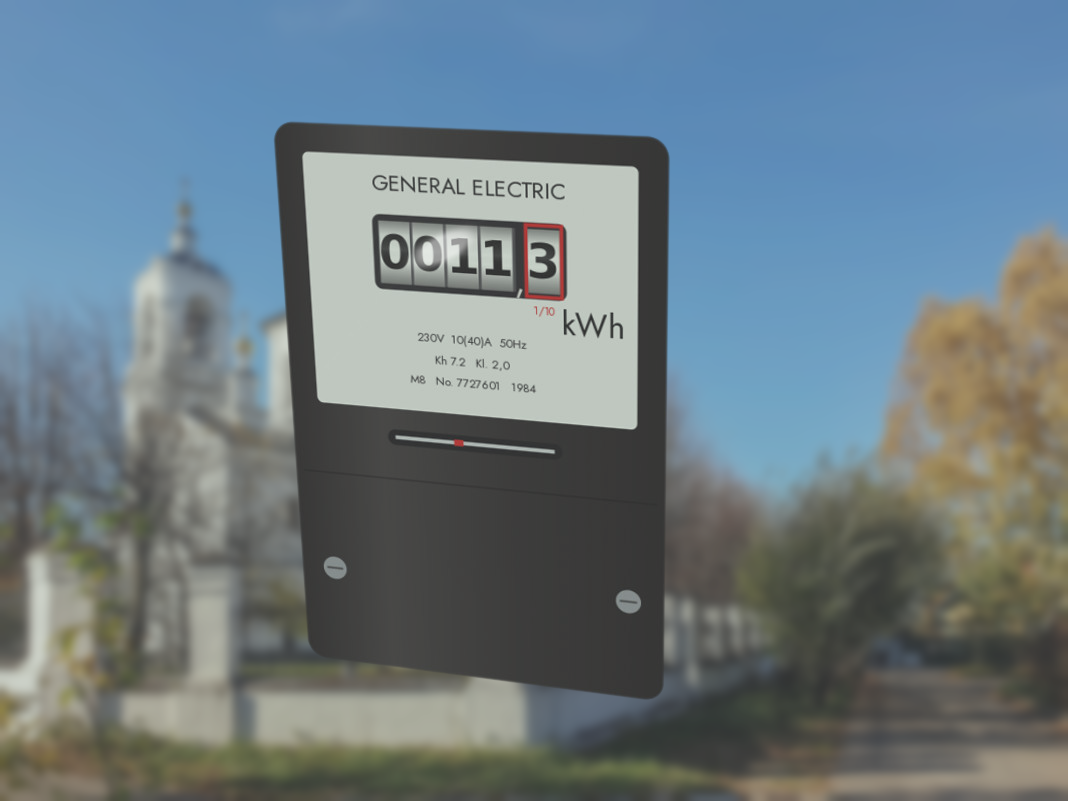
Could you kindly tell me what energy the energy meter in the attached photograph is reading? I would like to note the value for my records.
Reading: 11.3 kWh
